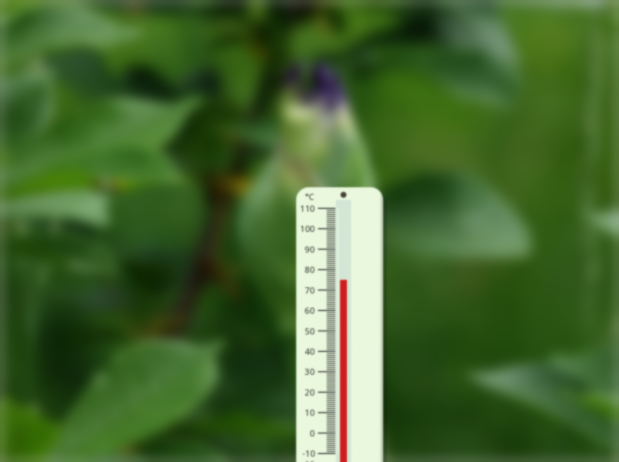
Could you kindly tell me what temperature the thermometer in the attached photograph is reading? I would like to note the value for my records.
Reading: 75 °C
